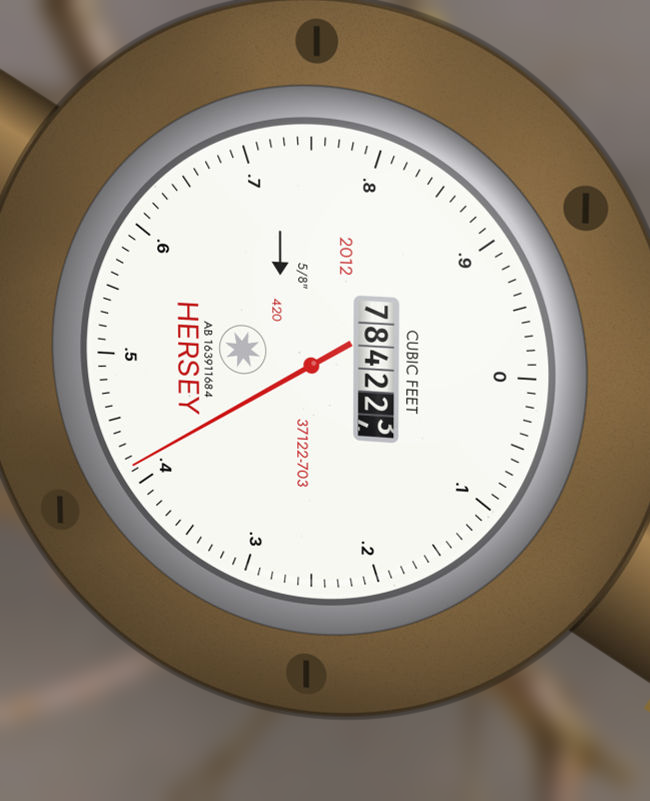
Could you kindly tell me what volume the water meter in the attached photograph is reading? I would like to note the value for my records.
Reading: 784223.41 ft³
